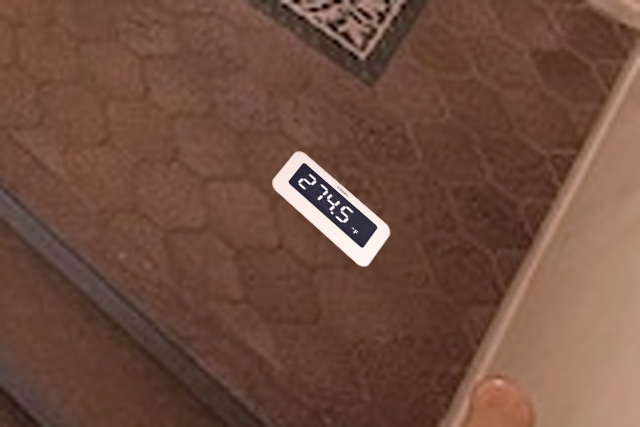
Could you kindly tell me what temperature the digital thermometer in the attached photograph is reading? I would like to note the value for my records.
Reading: 274.5 °F
